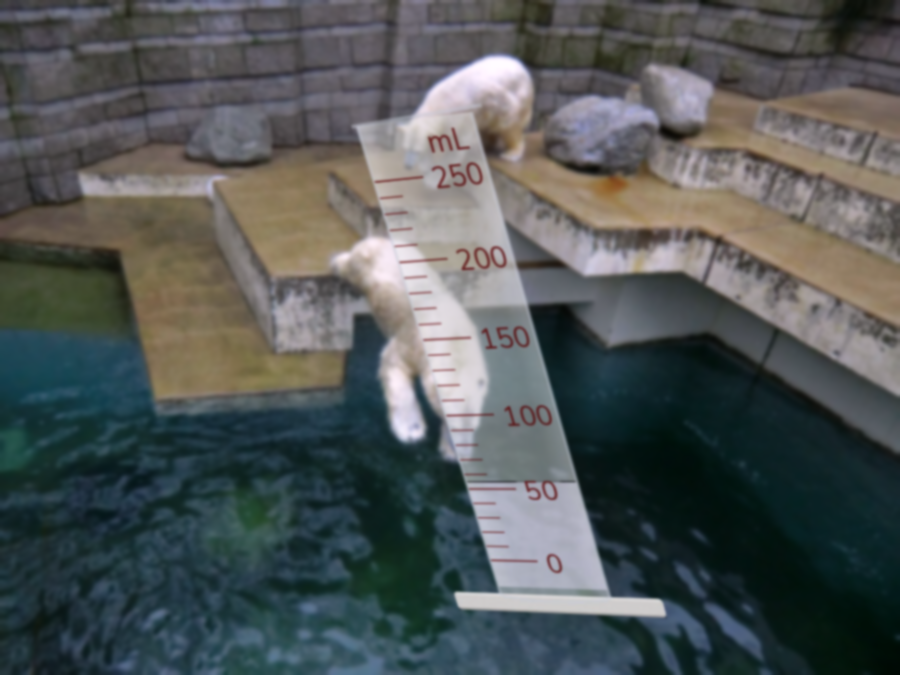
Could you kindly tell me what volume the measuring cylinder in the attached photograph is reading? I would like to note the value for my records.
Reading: 55 mL
